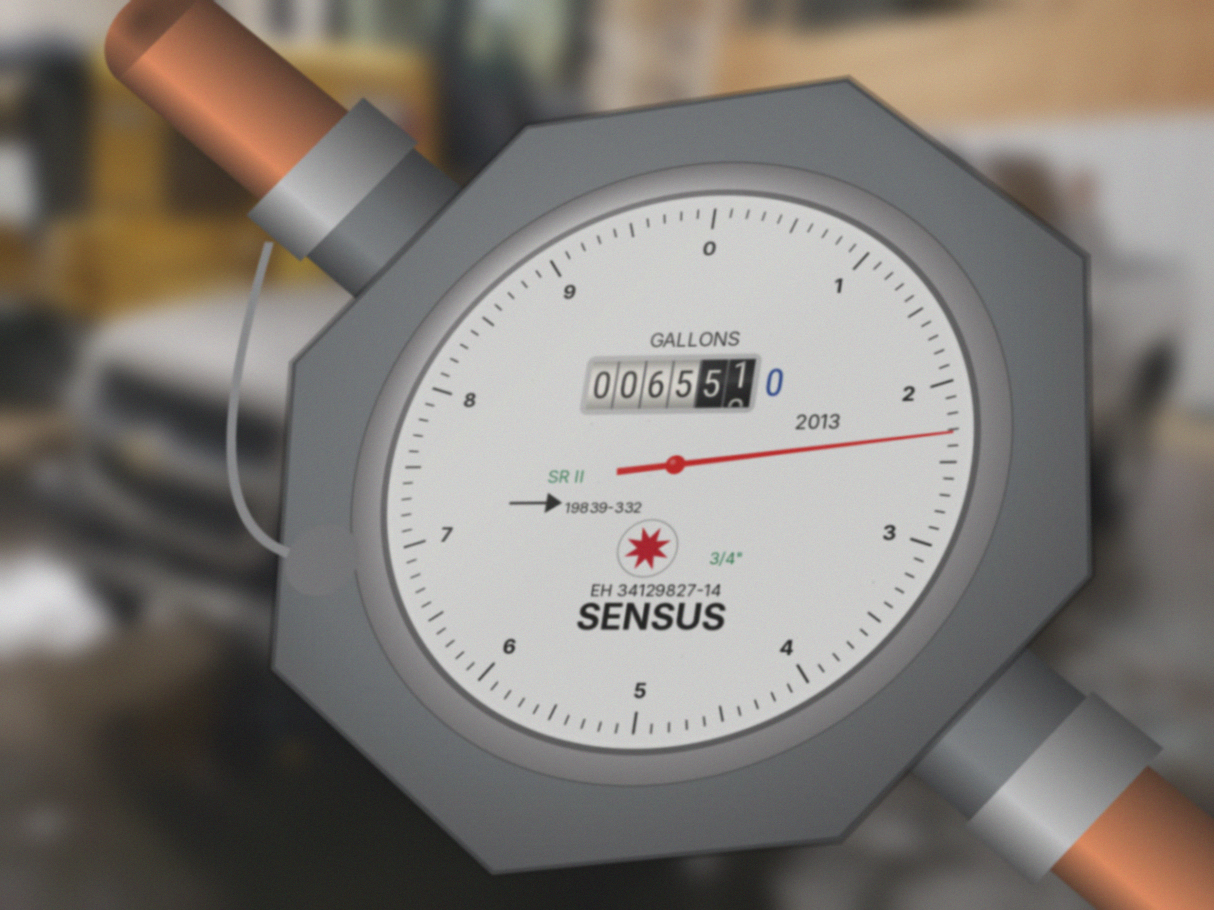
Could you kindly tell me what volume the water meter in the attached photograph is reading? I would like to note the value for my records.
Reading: 65512.3 gal
